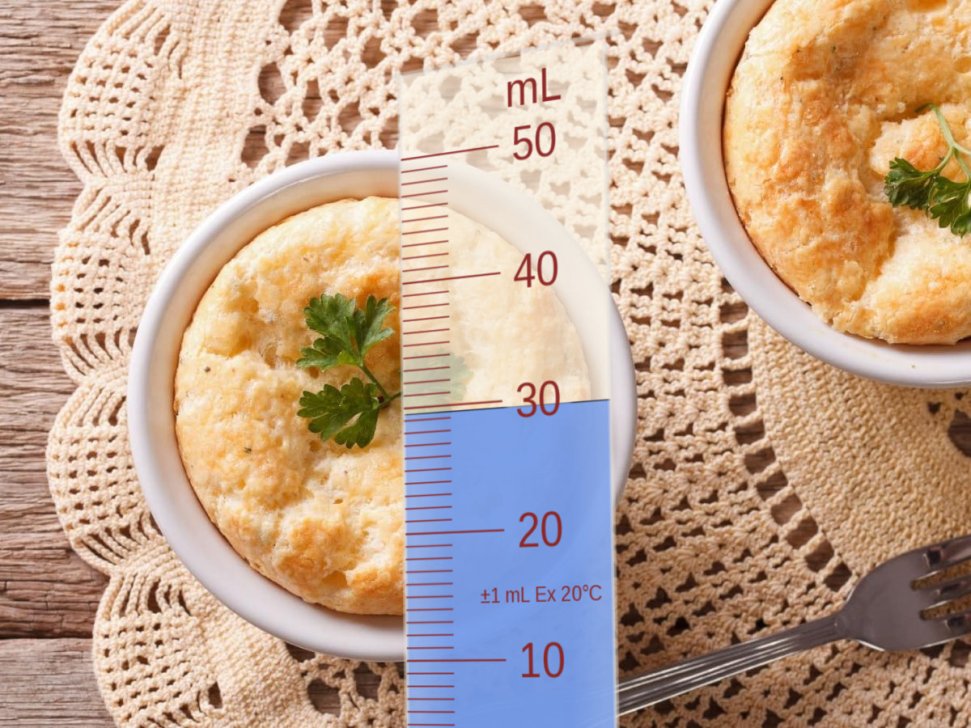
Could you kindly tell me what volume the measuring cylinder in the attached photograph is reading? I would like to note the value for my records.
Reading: 29.5 mL
